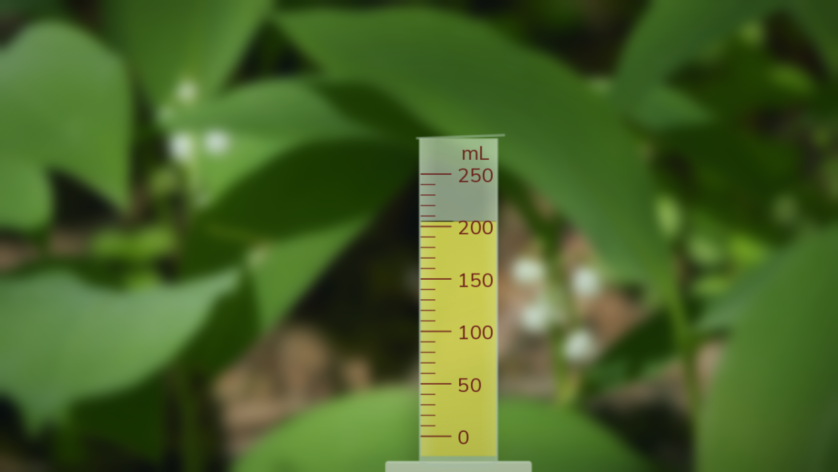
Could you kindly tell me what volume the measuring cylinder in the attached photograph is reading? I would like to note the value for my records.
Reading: 205 mL
